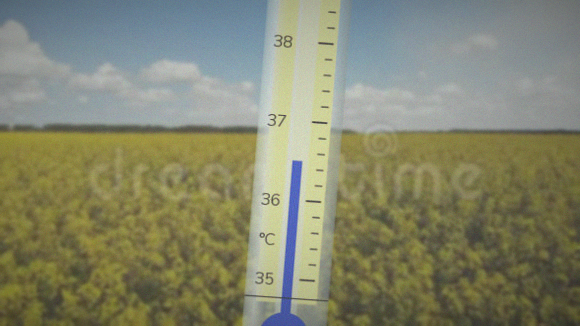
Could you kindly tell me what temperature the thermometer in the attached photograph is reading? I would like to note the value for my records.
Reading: 36.5 °C
